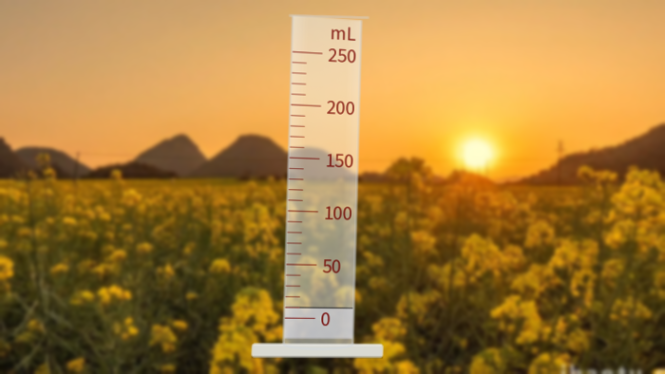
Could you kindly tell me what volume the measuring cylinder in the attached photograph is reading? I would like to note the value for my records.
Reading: 10 mL
